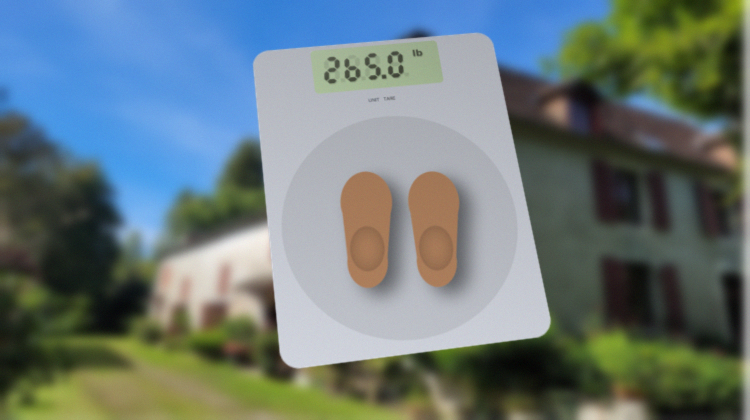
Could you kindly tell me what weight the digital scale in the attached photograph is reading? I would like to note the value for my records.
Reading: 265.0 lb
